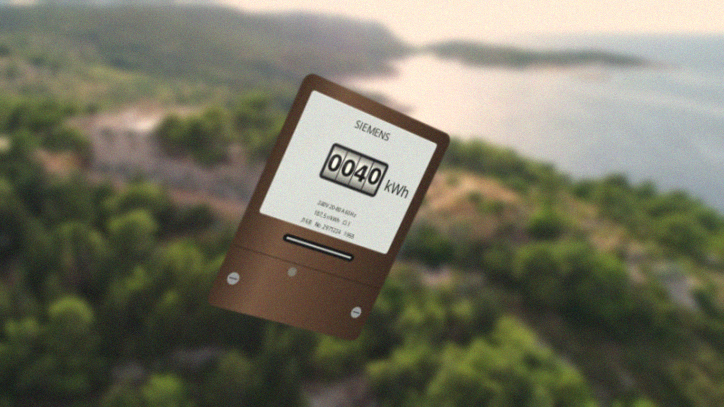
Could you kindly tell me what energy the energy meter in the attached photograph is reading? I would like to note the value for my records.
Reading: 40 kWh
